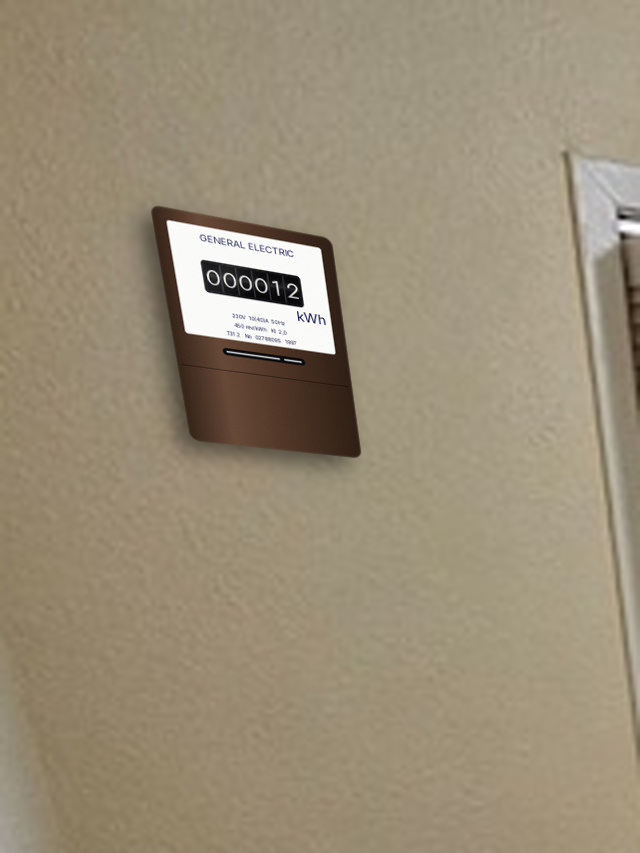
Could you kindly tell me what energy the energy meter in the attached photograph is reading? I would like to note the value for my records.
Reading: 12 kWh
